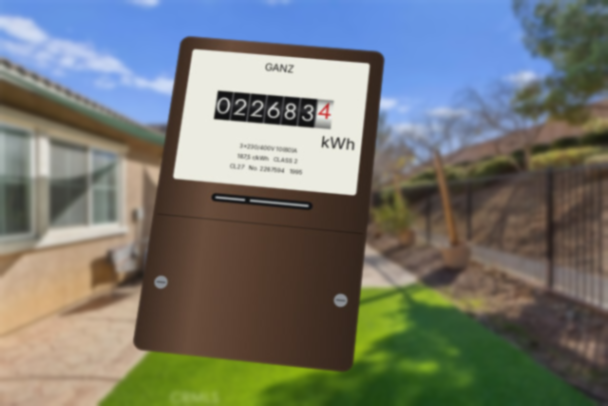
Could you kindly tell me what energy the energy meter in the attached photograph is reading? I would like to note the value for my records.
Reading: 22683.4 kWh
